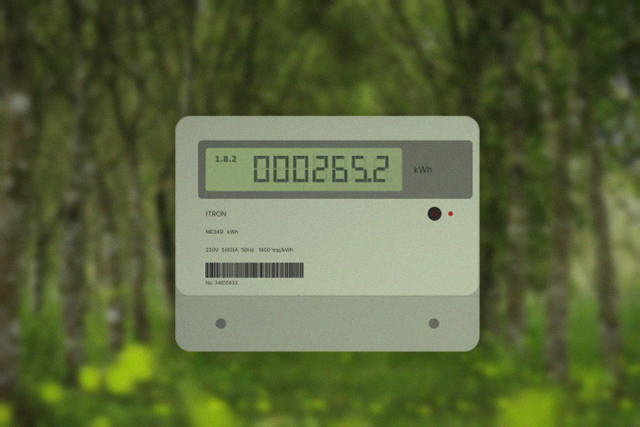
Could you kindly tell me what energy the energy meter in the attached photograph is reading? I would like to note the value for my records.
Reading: 265.2 kWh
